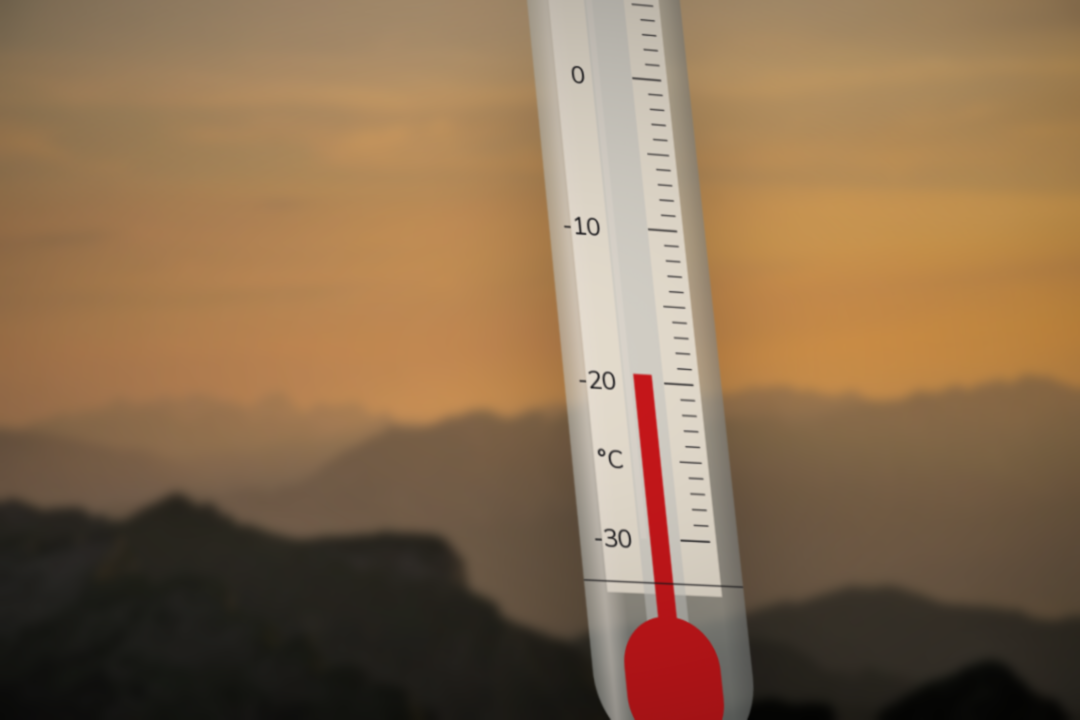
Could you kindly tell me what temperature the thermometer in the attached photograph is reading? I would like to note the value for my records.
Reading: -19.5 °C
